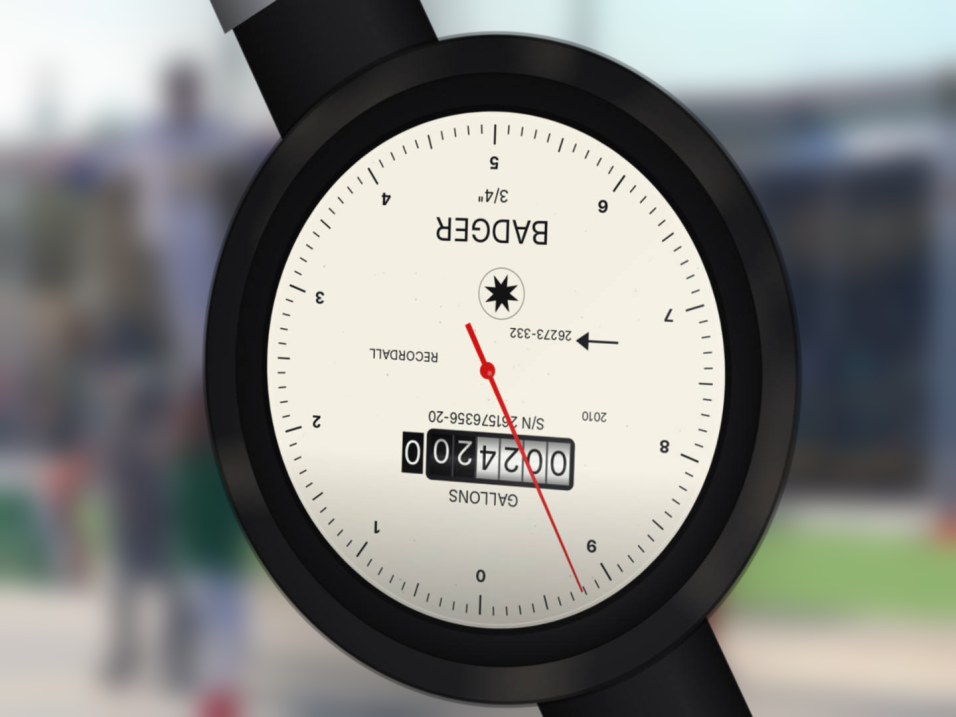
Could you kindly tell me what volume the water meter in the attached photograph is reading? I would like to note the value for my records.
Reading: 24199.2 gal
